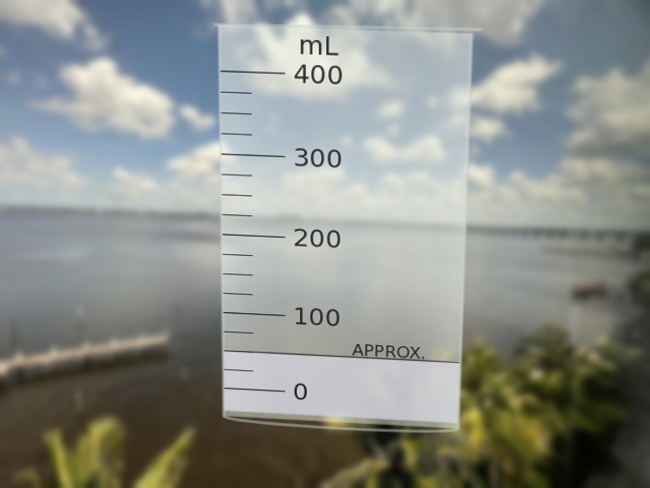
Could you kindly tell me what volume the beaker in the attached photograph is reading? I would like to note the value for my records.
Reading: 50 mL
